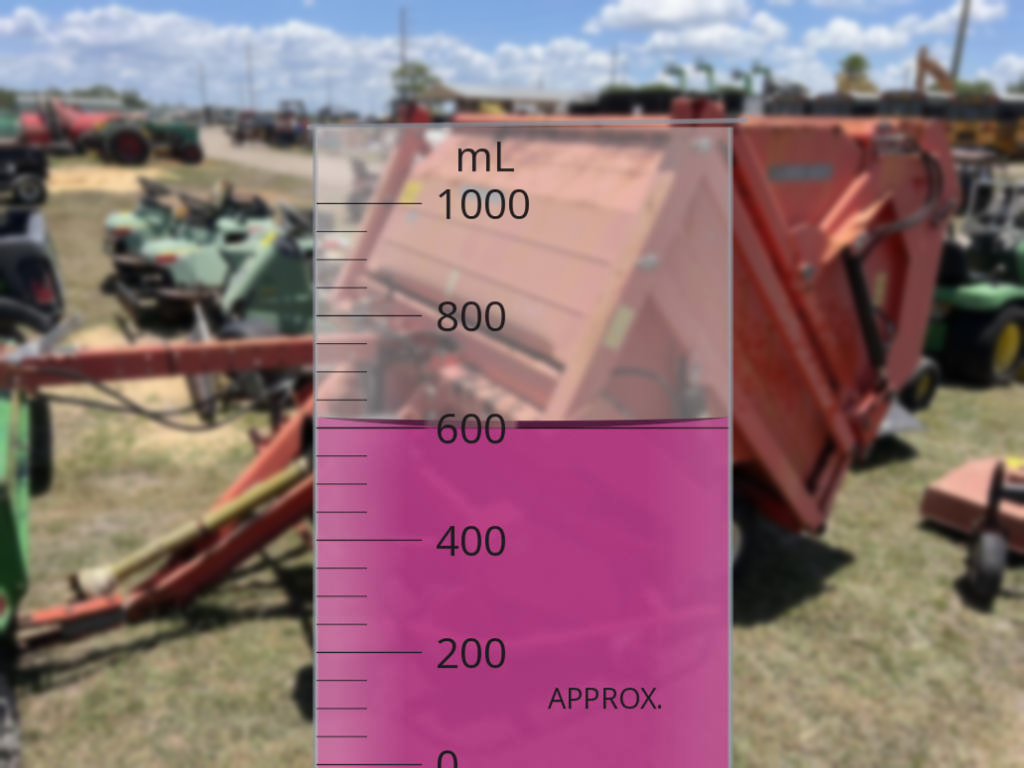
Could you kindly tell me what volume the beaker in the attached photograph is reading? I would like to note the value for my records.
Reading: 600 mL
